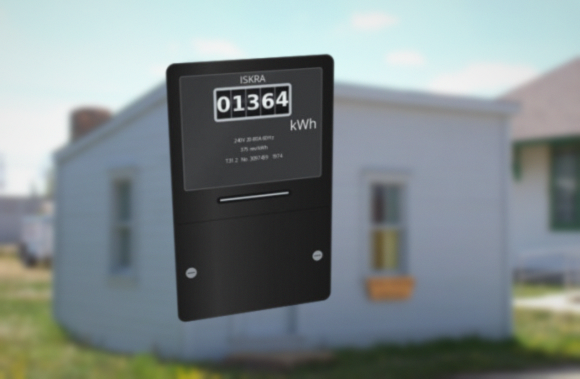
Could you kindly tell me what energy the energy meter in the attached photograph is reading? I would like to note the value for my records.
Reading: 1364 kWh
